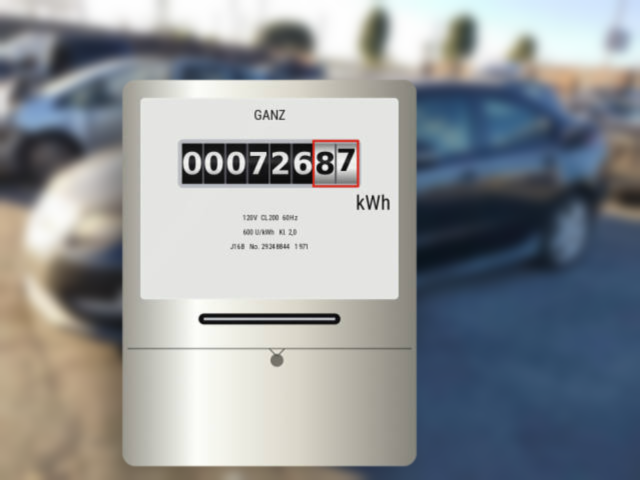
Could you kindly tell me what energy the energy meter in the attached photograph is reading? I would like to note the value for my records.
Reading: 726.87 kWh
